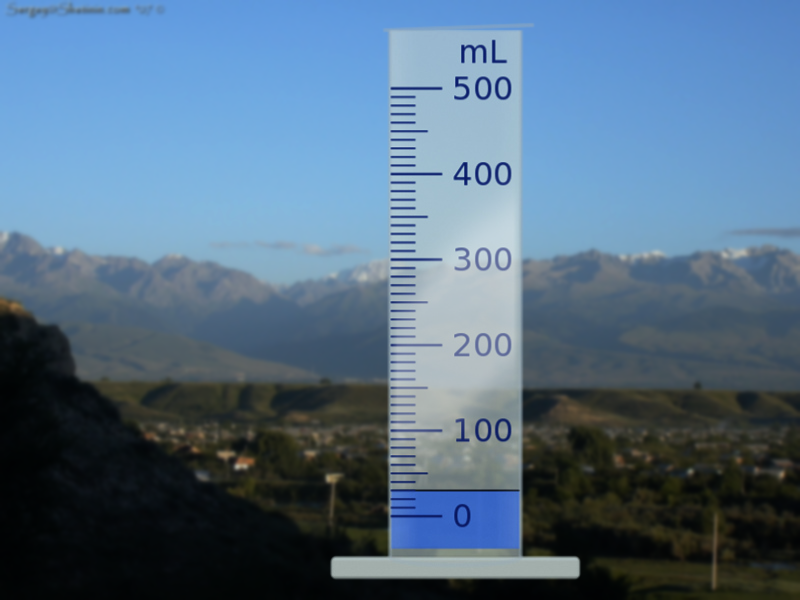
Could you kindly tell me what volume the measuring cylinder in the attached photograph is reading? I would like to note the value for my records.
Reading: 30 mL
